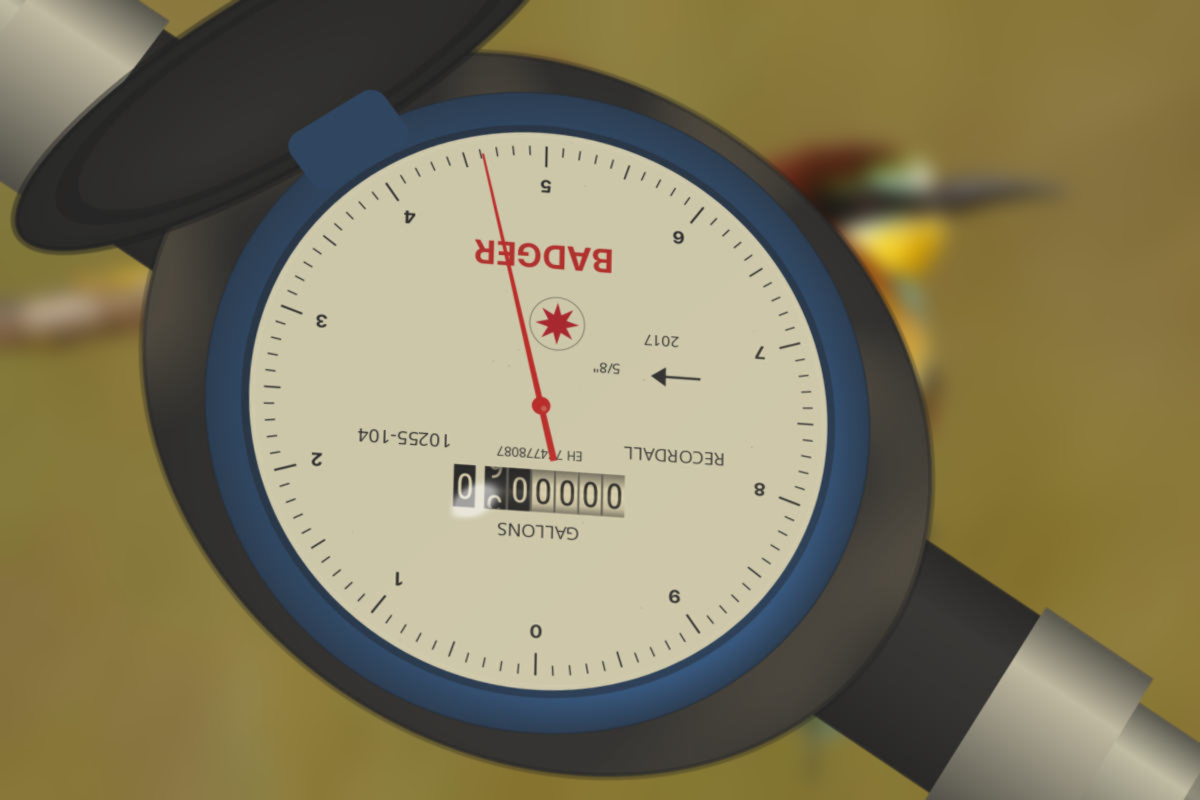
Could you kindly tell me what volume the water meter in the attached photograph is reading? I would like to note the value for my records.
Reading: 54.6 gal
